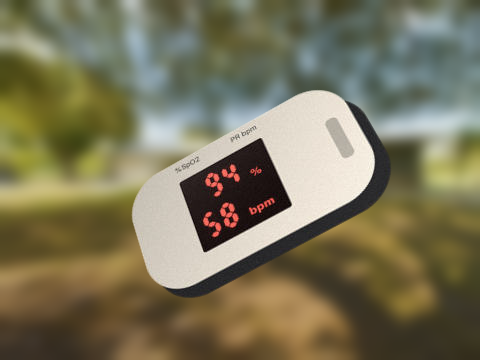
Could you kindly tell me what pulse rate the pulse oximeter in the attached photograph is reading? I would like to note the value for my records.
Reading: 58 bpm
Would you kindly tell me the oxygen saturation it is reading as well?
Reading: 94 %
